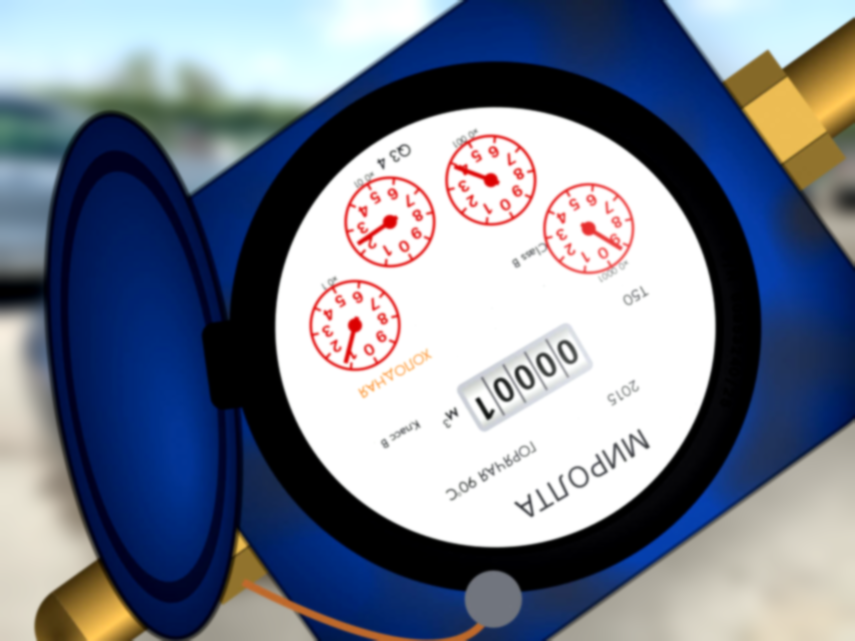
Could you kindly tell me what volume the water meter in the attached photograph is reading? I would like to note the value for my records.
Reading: 1.1239 m³
